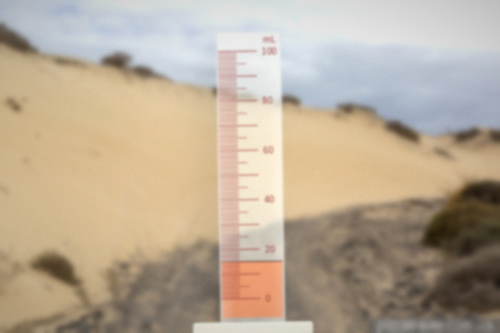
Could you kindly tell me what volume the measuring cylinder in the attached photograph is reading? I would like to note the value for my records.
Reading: 15 mL
